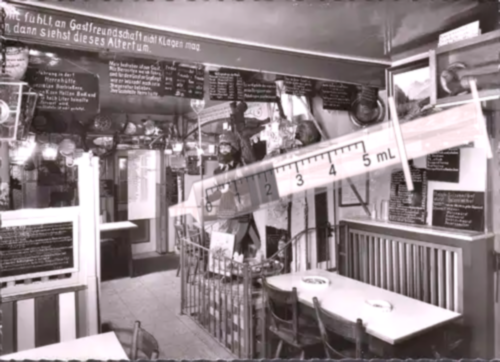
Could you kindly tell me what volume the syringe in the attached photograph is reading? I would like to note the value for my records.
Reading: 1.4 mL
